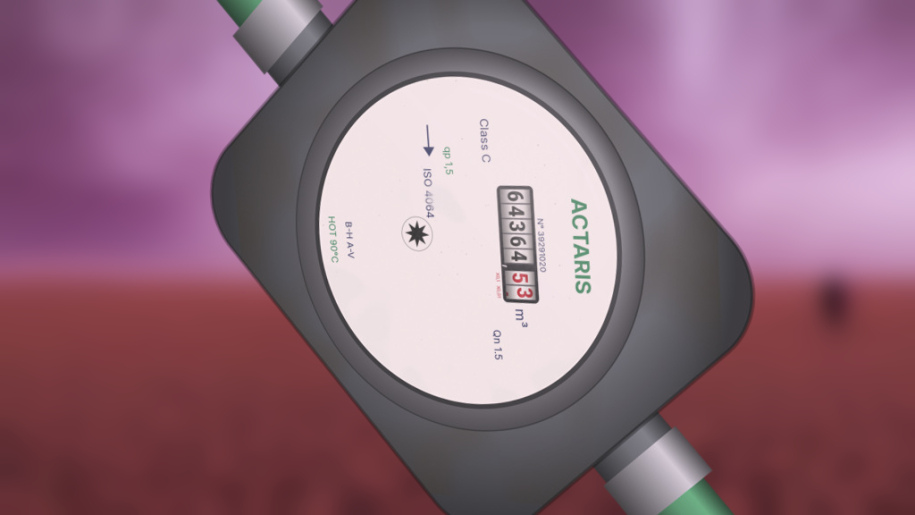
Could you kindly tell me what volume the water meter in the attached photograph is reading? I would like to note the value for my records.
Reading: 64364.53 m³
